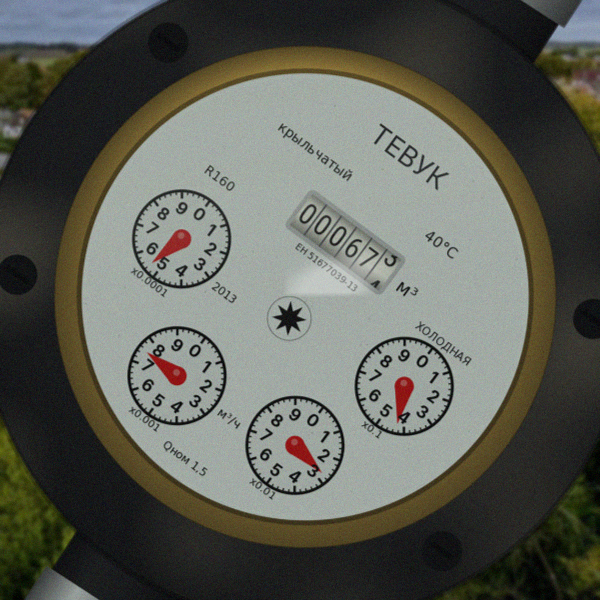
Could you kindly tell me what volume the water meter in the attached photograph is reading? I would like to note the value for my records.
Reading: 673.4275 m³
